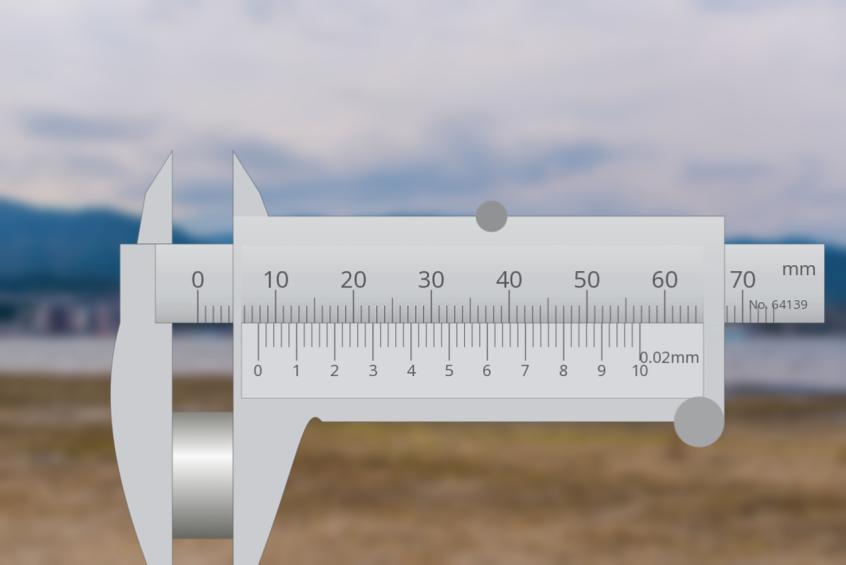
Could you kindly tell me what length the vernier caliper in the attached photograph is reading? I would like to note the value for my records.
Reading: 7.8 mm
